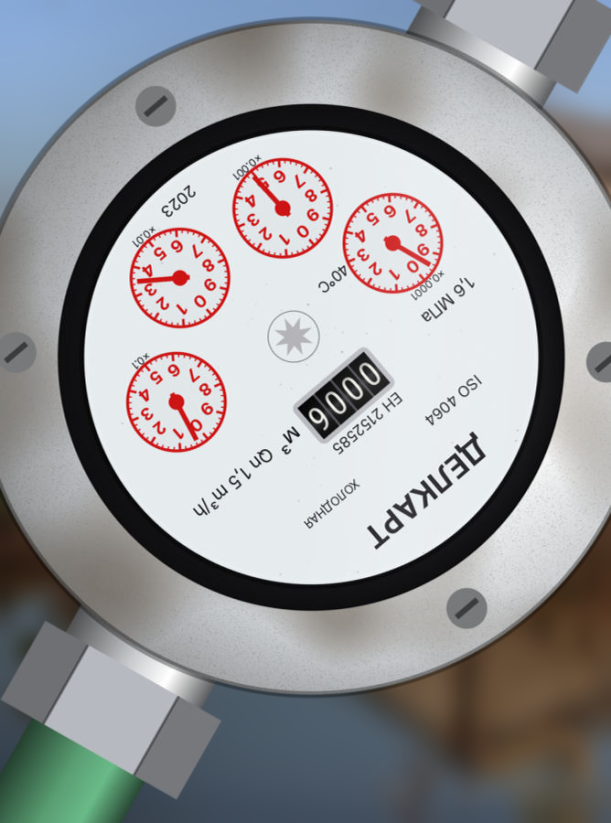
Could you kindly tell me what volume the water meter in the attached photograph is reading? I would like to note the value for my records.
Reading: 6.0349 m³
